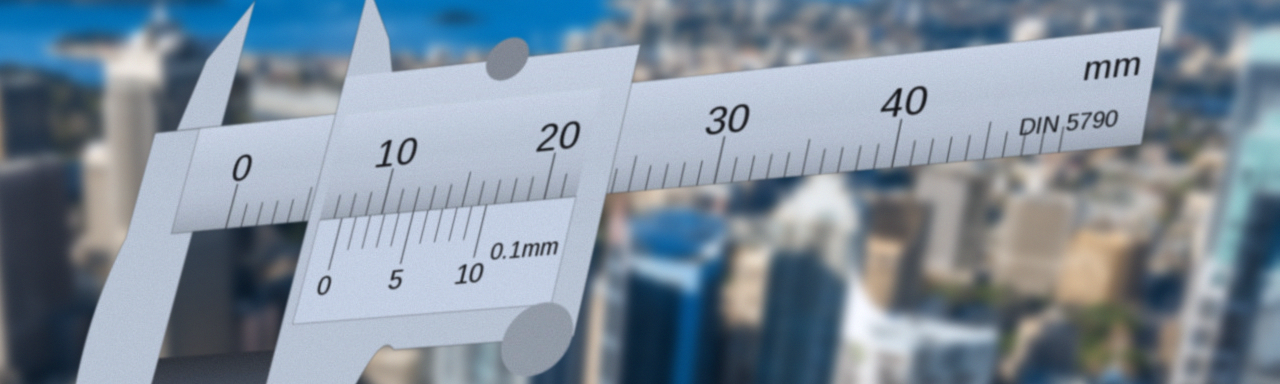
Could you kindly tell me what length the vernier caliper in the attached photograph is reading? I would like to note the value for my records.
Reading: 7.5 mm
